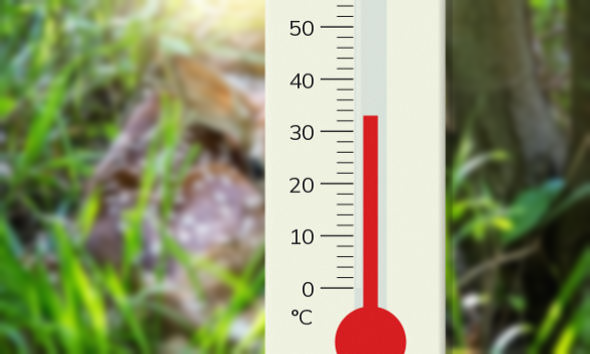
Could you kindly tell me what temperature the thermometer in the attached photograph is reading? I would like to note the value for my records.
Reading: 33 °C
